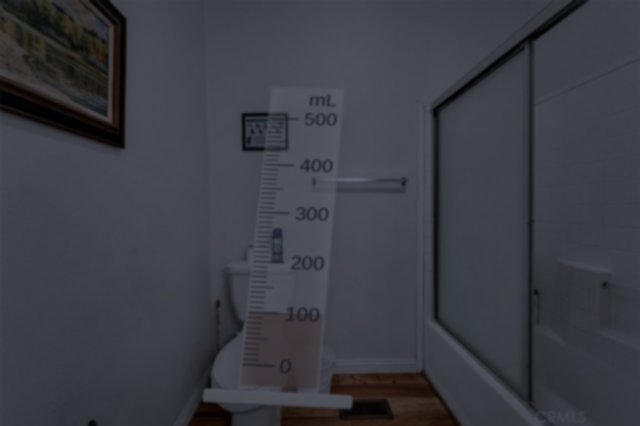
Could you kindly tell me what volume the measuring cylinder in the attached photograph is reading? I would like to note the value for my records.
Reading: 100 mL
